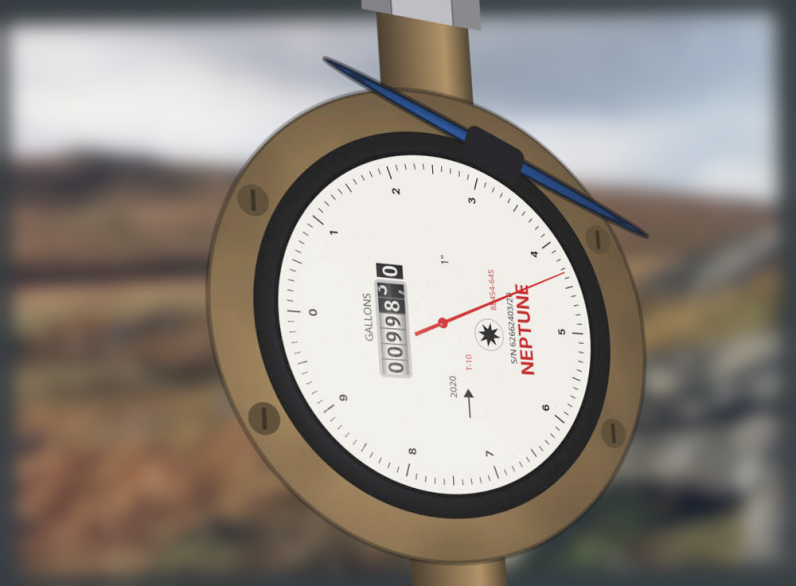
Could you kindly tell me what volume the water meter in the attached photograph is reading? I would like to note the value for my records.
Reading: 99834.3 gal
